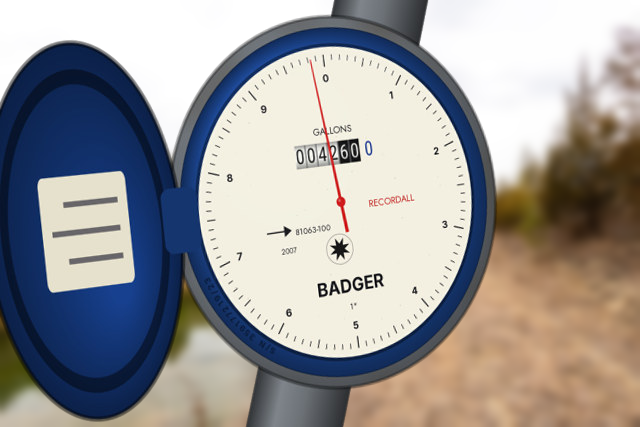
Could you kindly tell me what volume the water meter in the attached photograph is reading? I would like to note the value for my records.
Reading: 42599.8 gal
